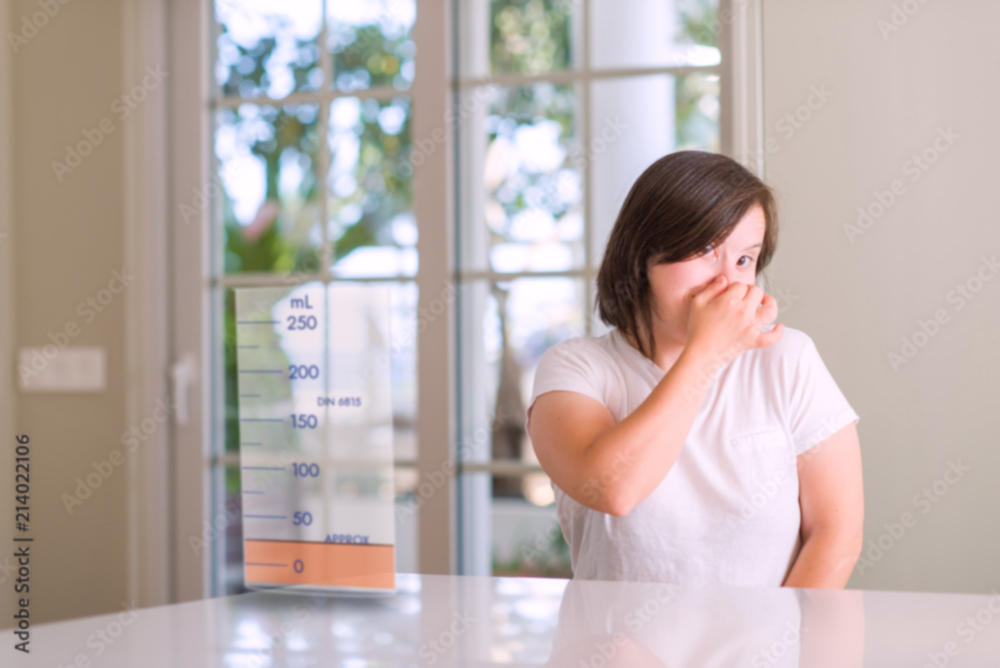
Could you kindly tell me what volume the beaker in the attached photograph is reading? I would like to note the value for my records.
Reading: 25 mL
